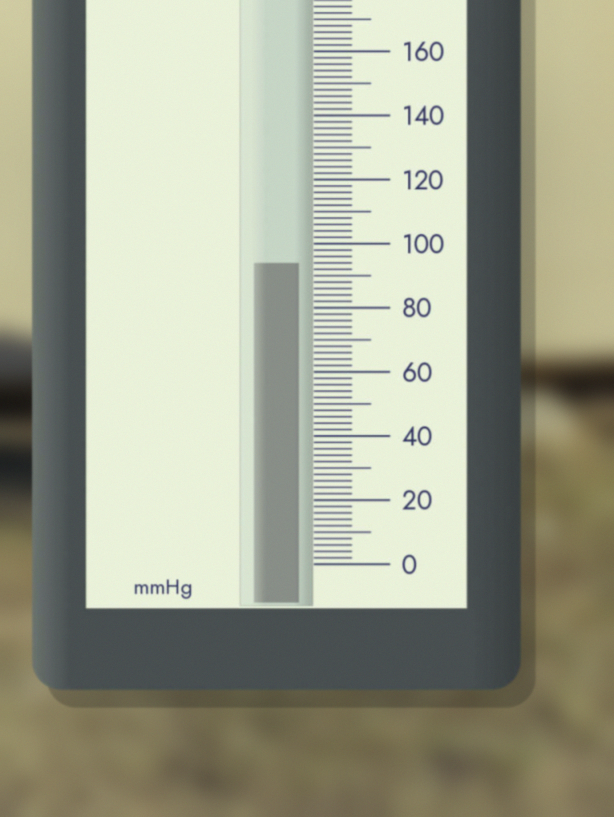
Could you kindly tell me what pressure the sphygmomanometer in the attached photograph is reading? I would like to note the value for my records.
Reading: 94 mmHg
